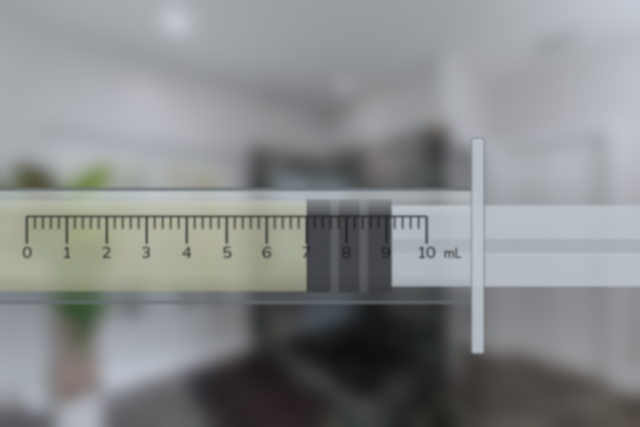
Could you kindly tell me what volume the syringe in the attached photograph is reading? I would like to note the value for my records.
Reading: 7 mL
